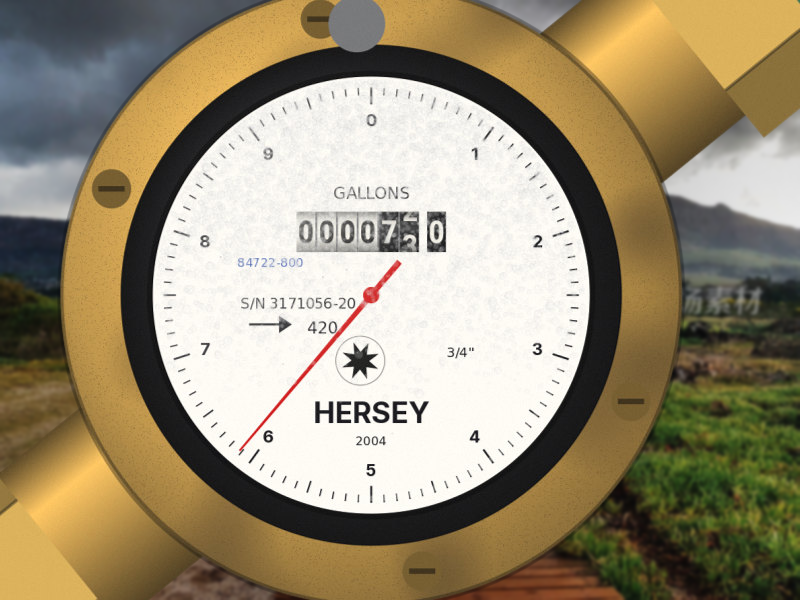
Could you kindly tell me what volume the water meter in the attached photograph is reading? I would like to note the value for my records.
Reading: 726.1 gal
